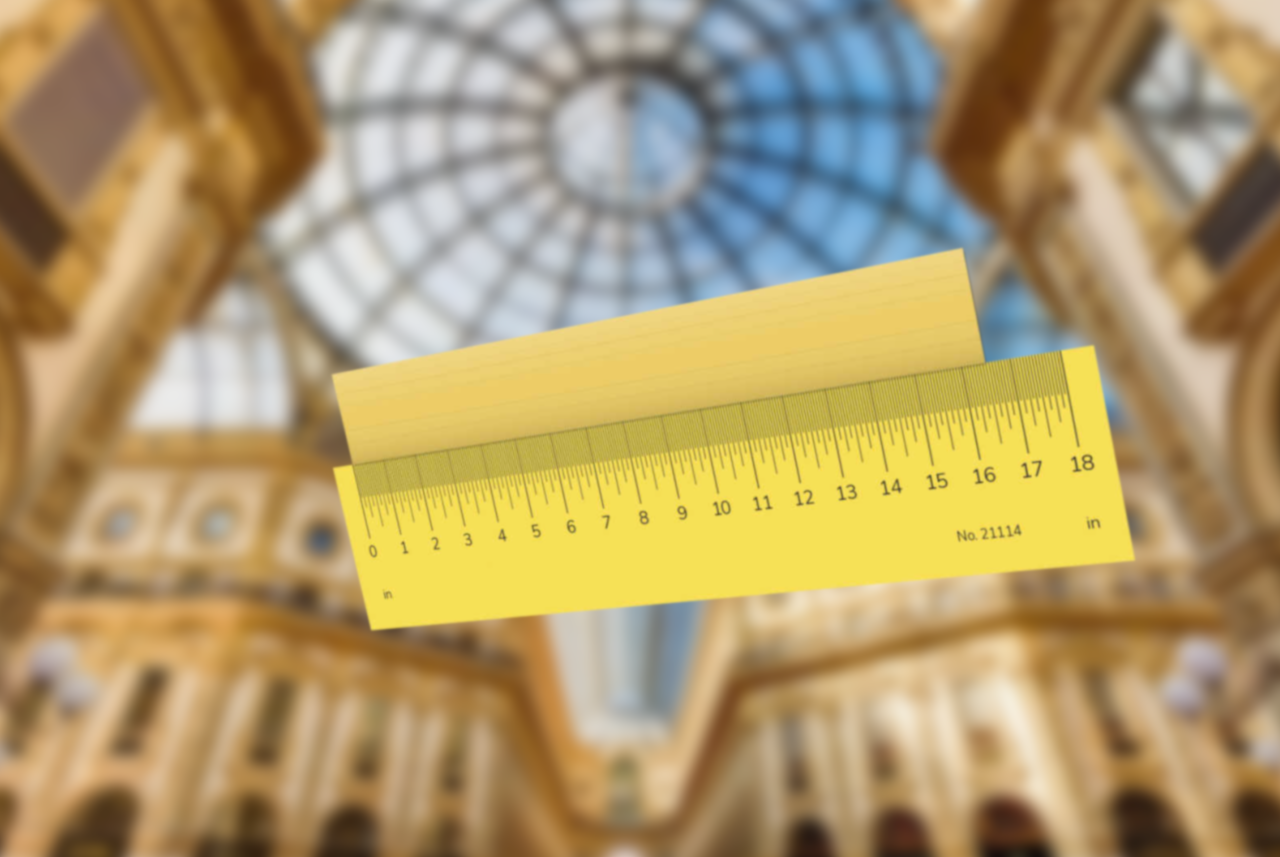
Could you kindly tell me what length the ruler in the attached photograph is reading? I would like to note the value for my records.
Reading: 16.5 in
